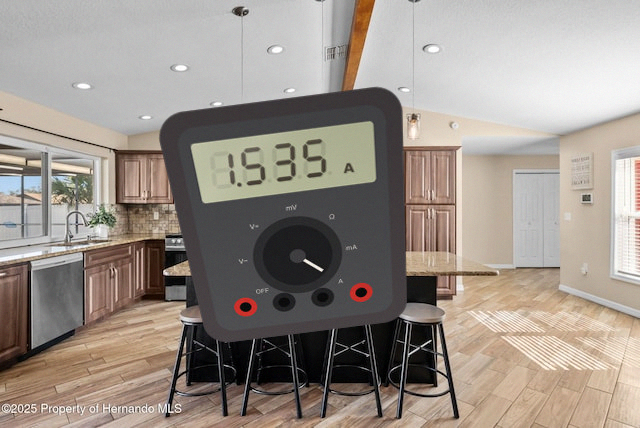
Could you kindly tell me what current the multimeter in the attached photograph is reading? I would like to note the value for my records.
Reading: 1.535 A
